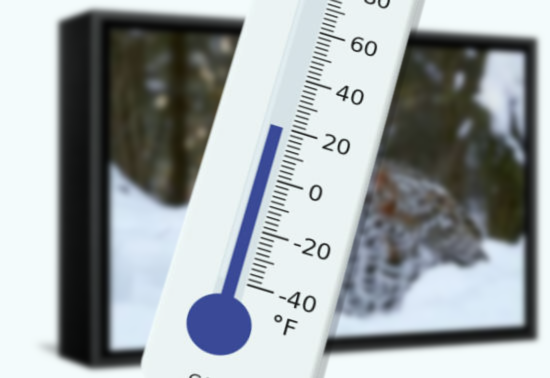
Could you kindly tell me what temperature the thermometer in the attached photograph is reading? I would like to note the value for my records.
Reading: 20 °F
